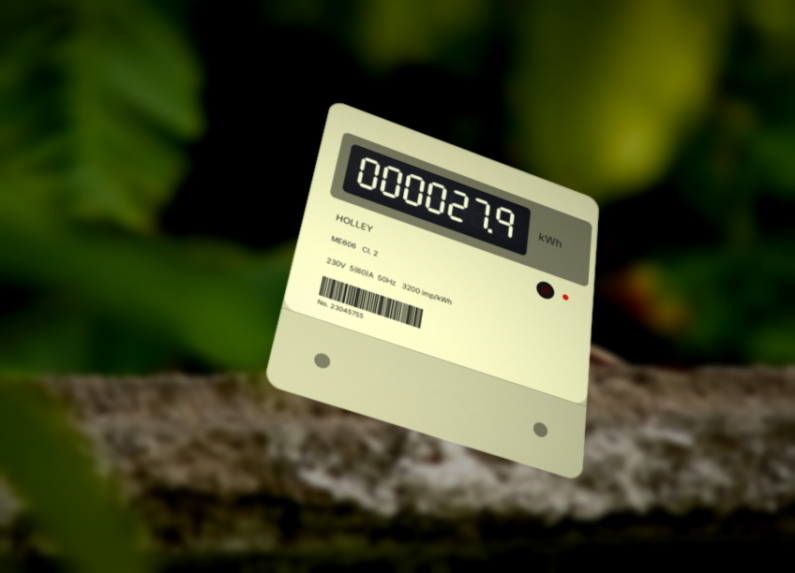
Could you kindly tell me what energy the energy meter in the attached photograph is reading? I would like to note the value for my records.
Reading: 27.9 kWh
